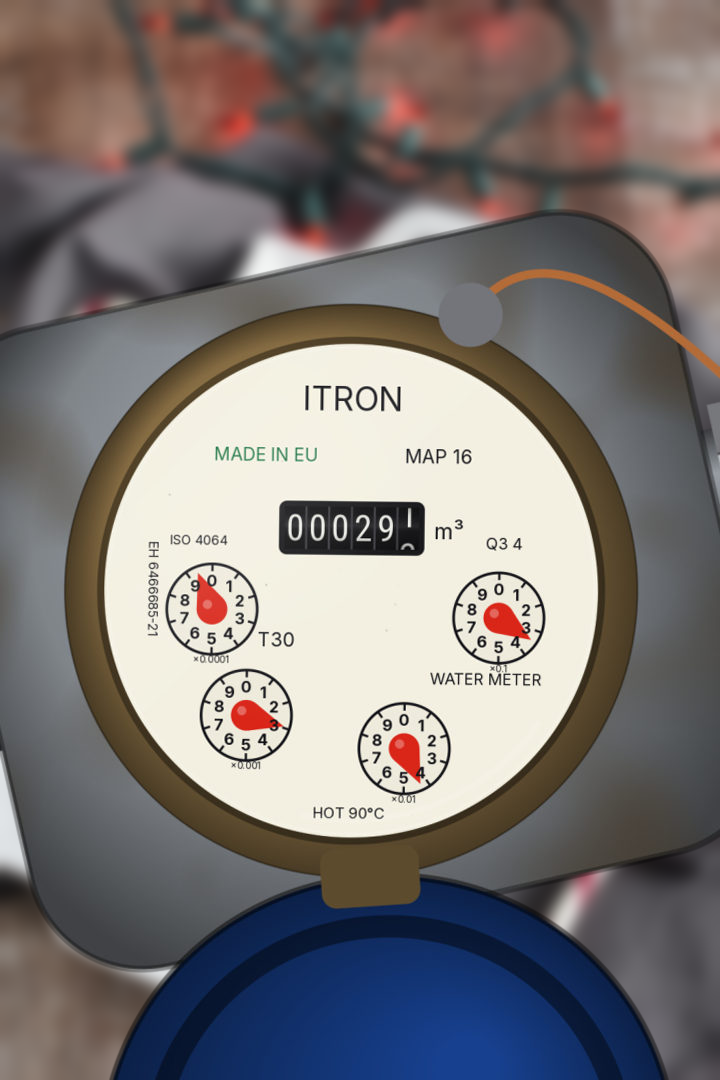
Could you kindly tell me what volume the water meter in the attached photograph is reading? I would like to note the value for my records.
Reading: 291.3429 m³
